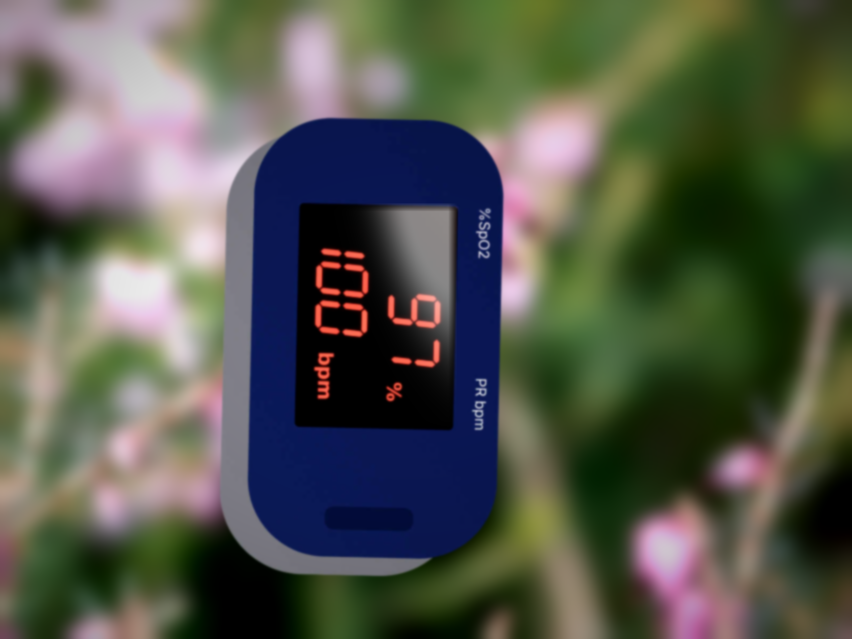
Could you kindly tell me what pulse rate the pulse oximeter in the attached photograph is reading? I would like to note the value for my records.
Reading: 100 bpm
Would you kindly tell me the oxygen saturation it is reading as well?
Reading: 97 %
